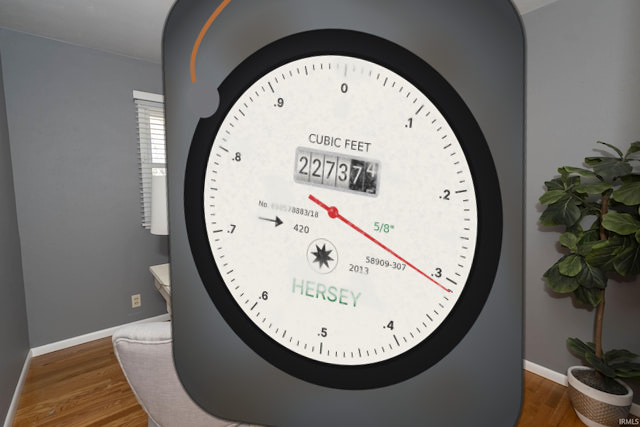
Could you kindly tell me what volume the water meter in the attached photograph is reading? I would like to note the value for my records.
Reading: 227374.31 ft³
